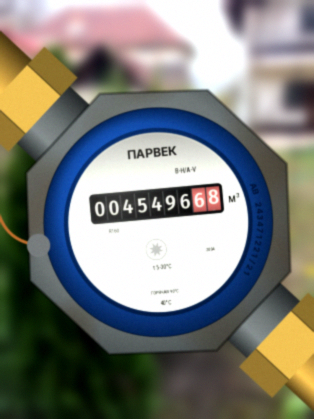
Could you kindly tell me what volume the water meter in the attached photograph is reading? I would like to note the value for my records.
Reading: 45496.68 m³
